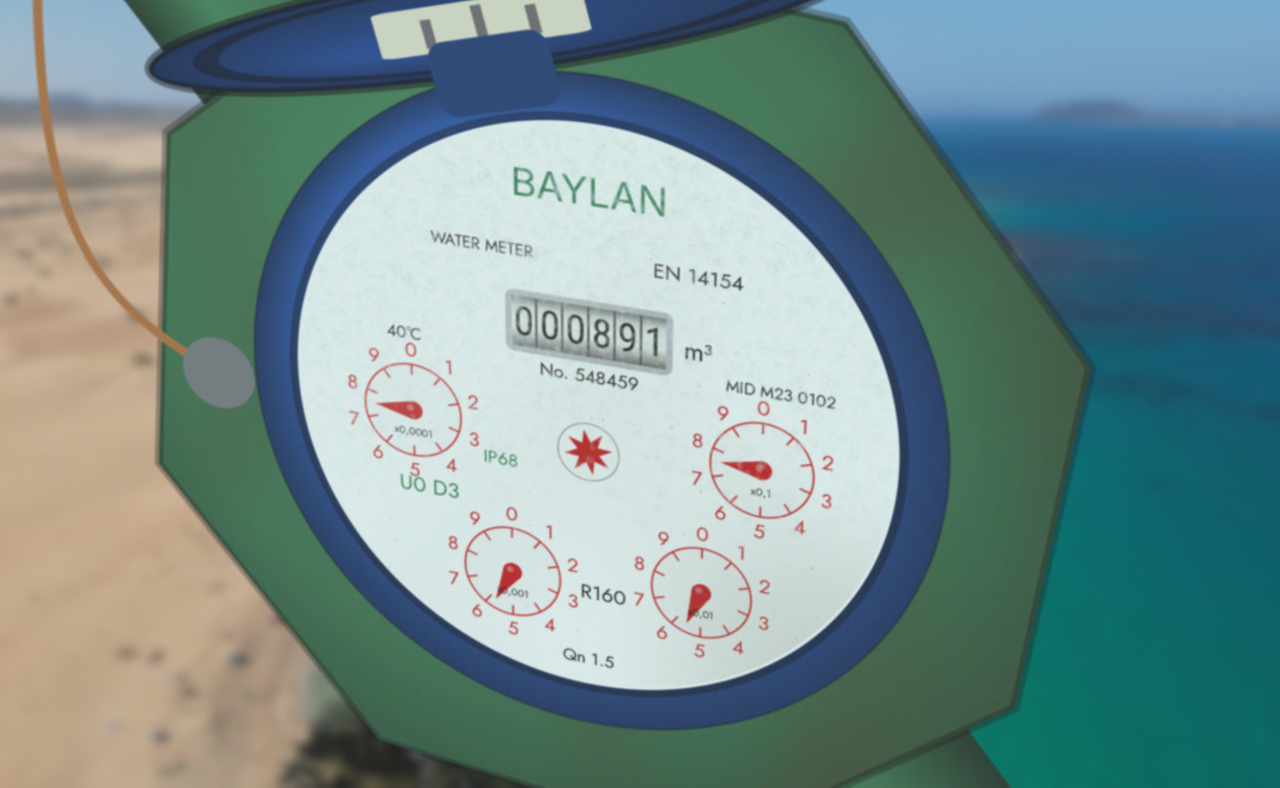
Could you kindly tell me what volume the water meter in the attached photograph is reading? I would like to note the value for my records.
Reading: 891.7557 m³
